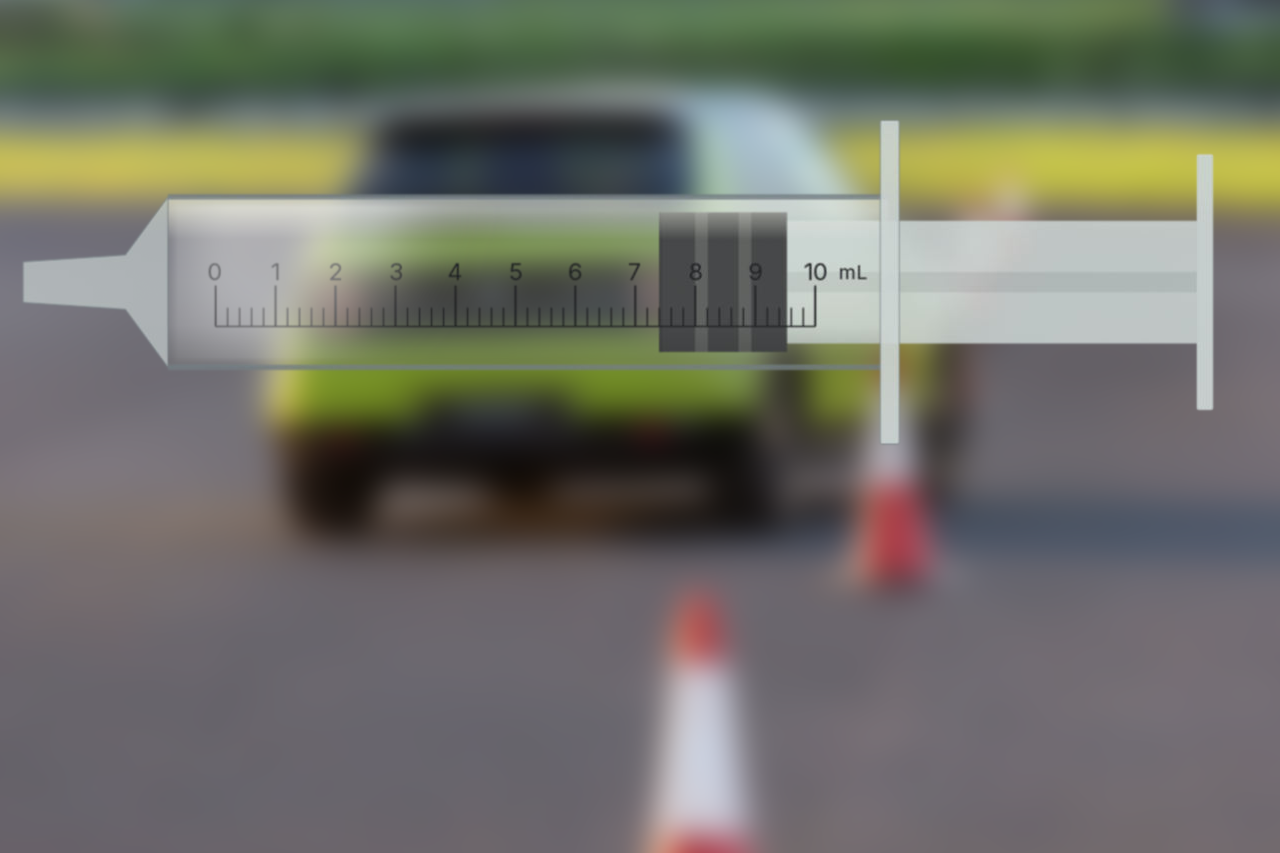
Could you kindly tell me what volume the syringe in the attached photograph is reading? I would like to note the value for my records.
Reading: 7.4 mL
